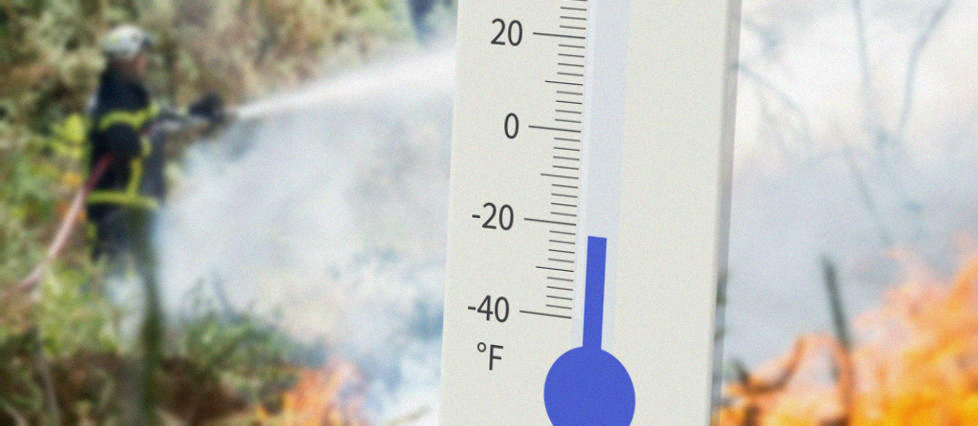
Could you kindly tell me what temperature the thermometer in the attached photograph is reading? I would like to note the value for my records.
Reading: -22 °F
